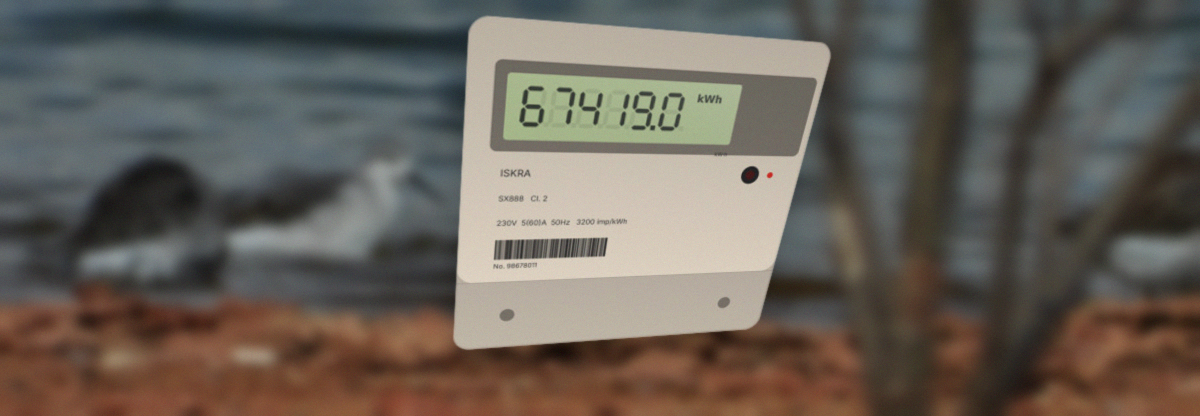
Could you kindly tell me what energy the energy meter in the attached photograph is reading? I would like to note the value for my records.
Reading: 67419.0 kWh
